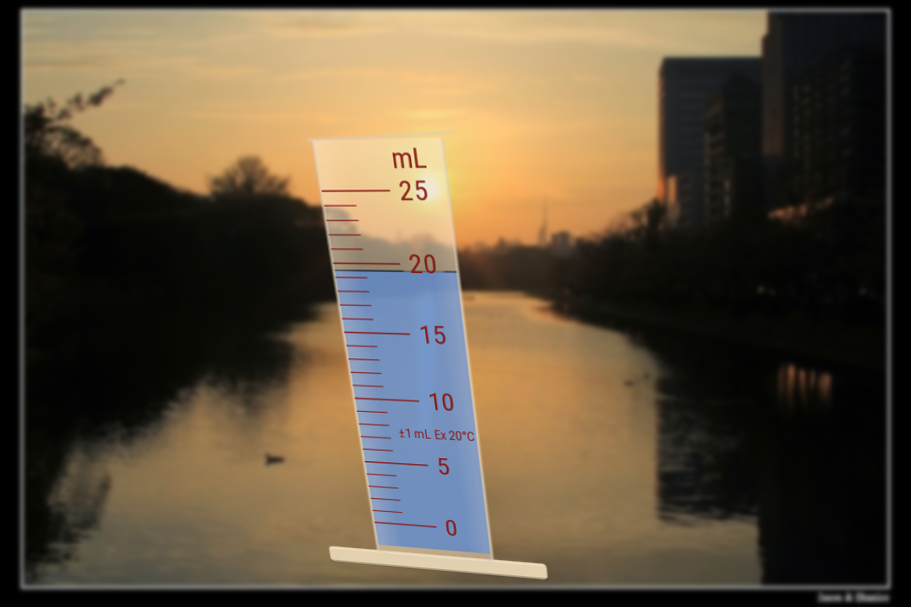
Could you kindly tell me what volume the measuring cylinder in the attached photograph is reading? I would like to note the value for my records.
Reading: 19.5 mL
